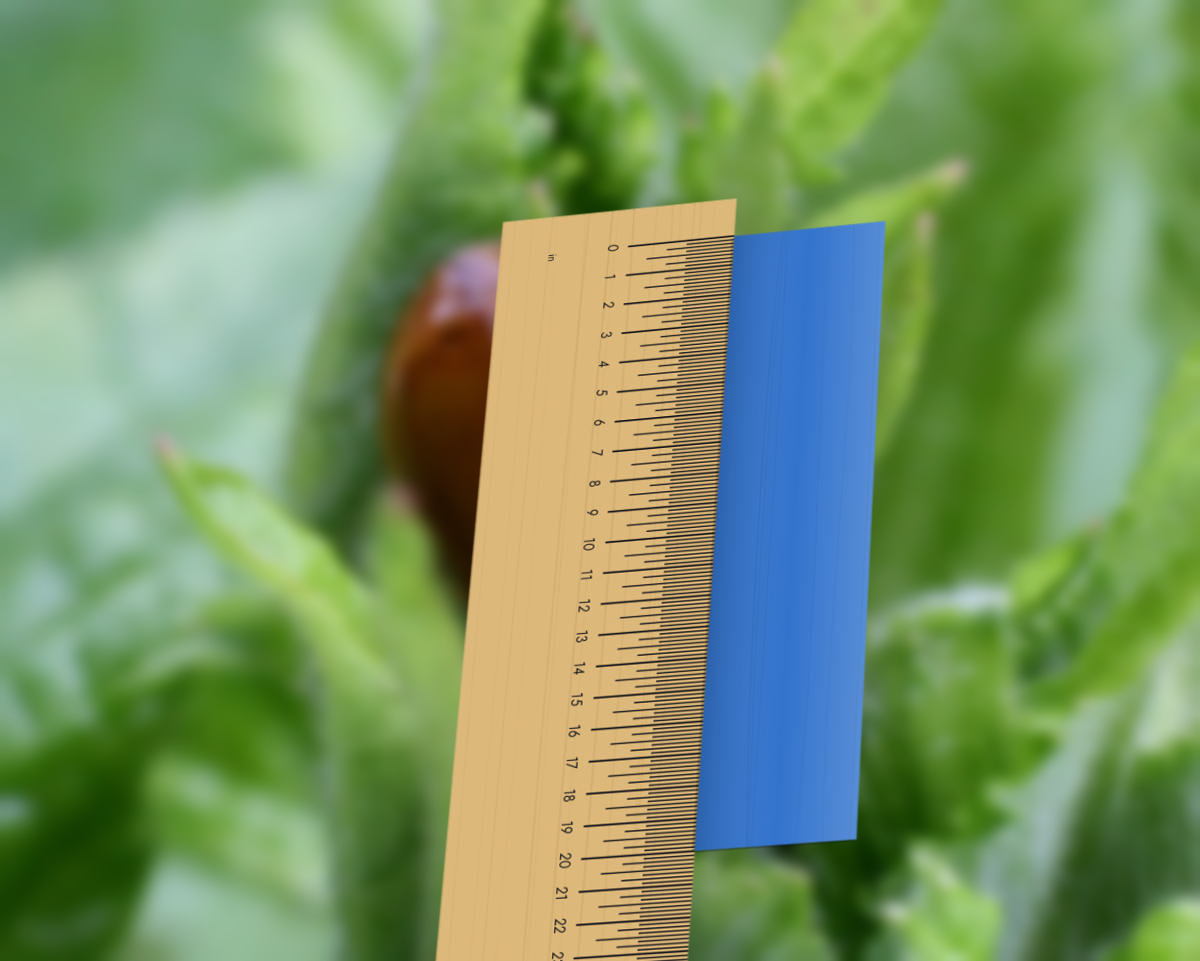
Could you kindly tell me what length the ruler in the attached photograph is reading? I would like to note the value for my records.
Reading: 20 in
